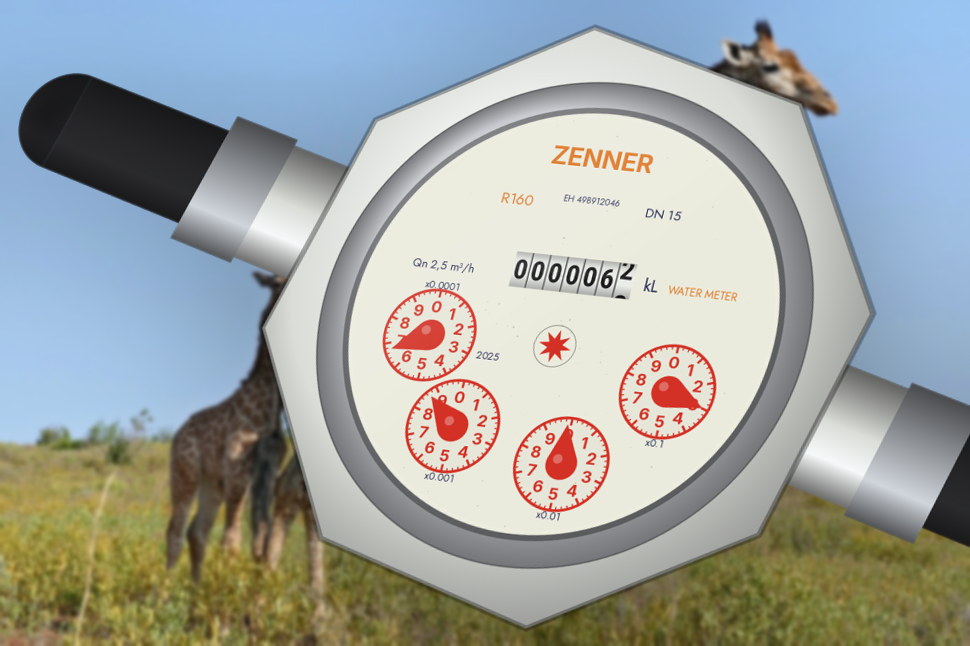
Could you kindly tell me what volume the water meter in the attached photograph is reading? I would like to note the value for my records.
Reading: 62.2986 kL
